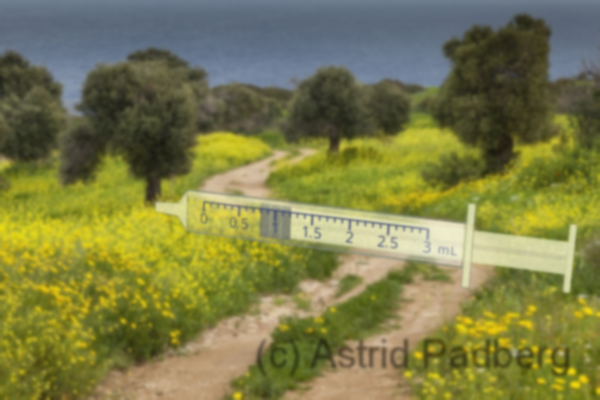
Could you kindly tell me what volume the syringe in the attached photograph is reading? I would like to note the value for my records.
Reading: 0.8 mL
